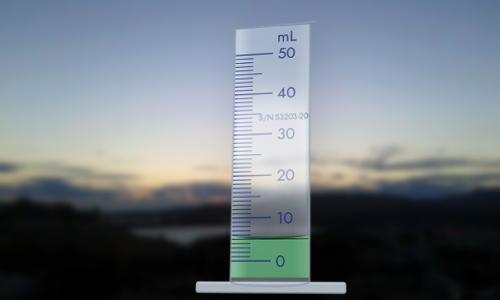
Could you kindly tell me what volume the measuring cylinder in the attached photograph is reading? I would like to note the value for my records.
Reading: 5 mL
